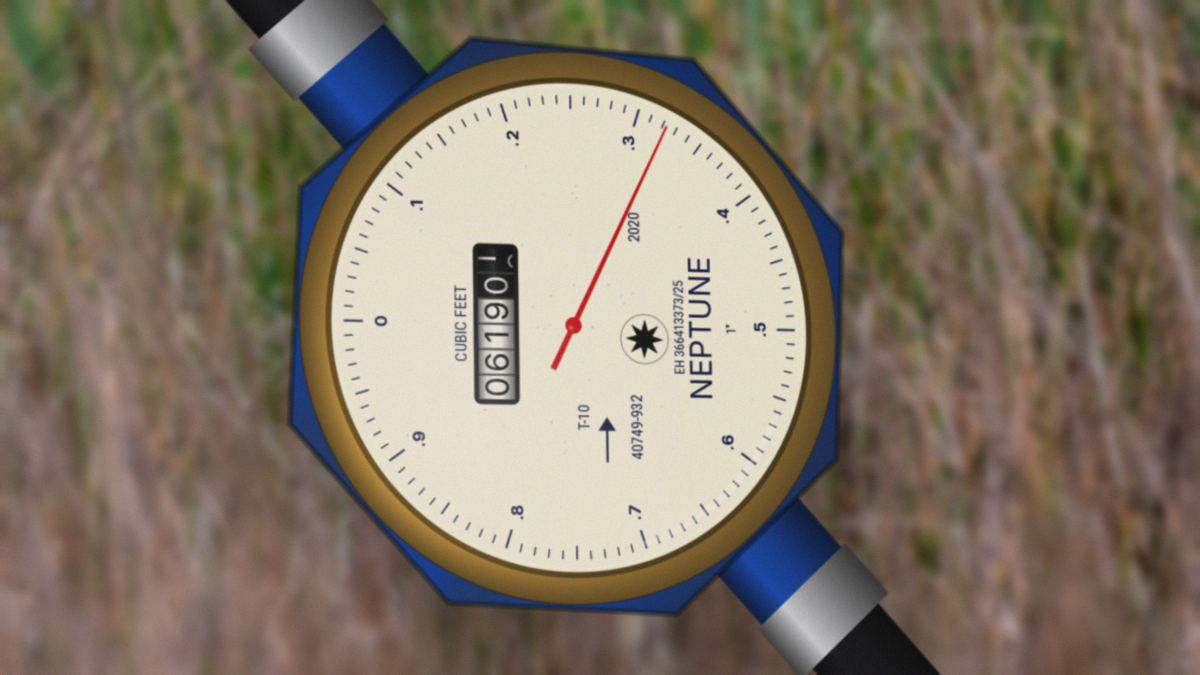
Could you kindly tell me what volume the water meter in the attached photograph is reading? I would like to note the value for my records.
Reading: 61901.32 ft³
